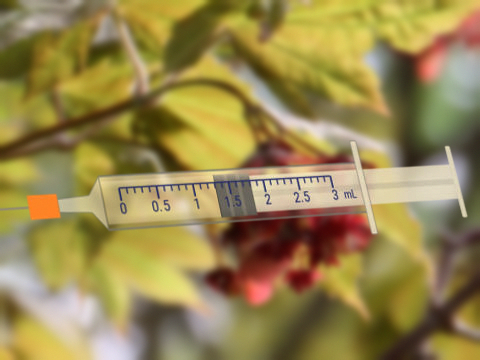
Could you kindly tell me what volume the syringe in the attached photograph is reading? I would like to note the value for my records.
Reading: 1.3 mL
